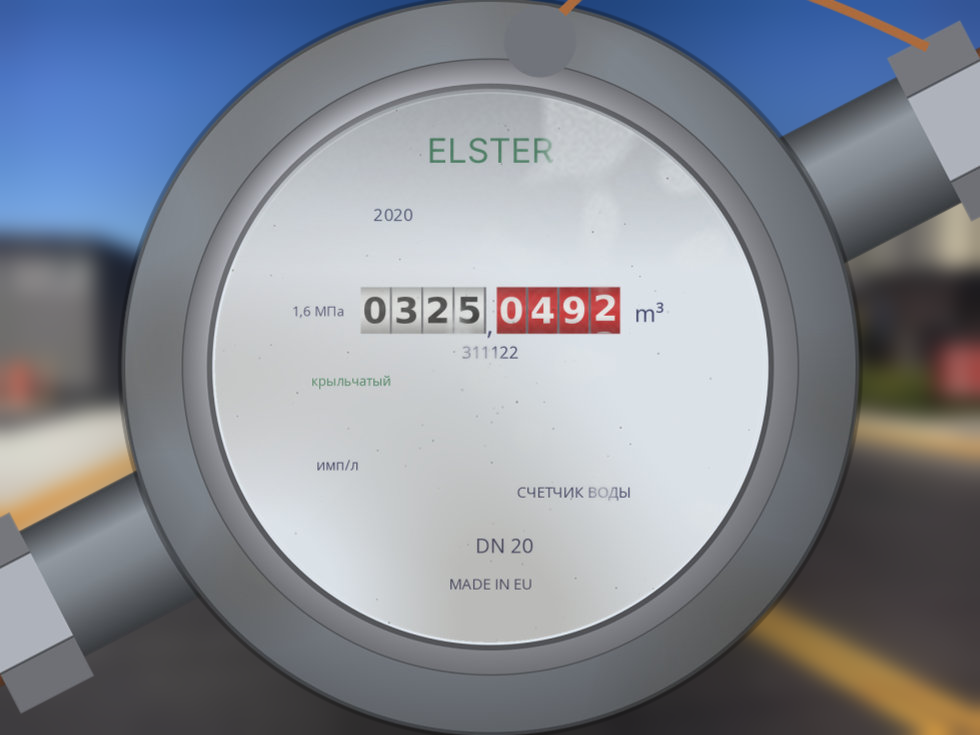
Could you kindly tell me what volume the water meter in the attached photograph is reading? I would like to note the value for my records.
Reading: 325.0492 m³
